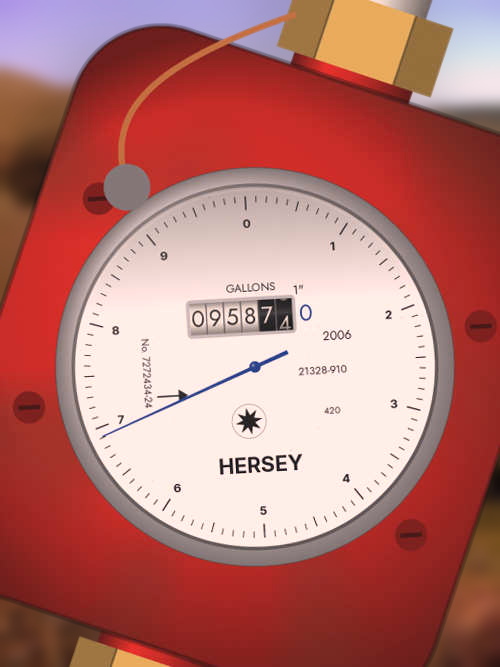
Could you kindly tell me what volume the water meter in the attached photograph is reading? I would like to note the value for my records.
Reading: 958736.9 gal
